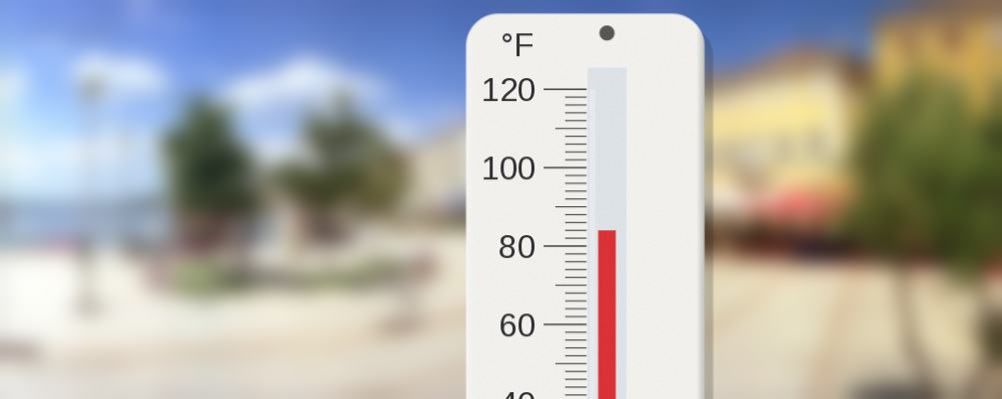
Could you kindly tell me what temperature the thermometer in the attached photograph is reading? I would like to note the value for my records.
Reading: 84 °F
